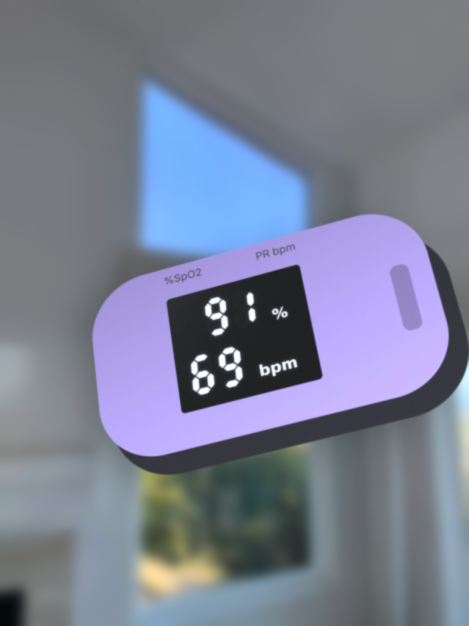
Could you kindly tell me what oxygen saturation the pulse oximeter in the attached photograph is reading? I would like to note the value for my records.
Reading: 91 %
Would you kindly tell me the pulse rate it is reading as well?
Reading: 69 bpm
